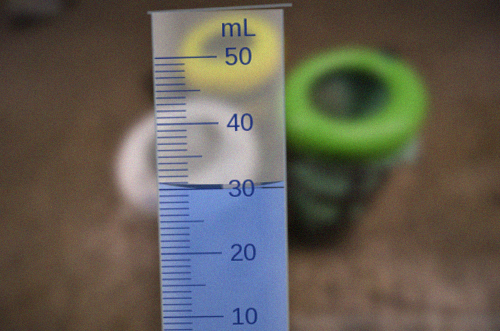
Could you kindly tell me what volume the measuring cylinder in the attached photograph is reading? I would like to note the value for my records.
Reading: 30 mL
